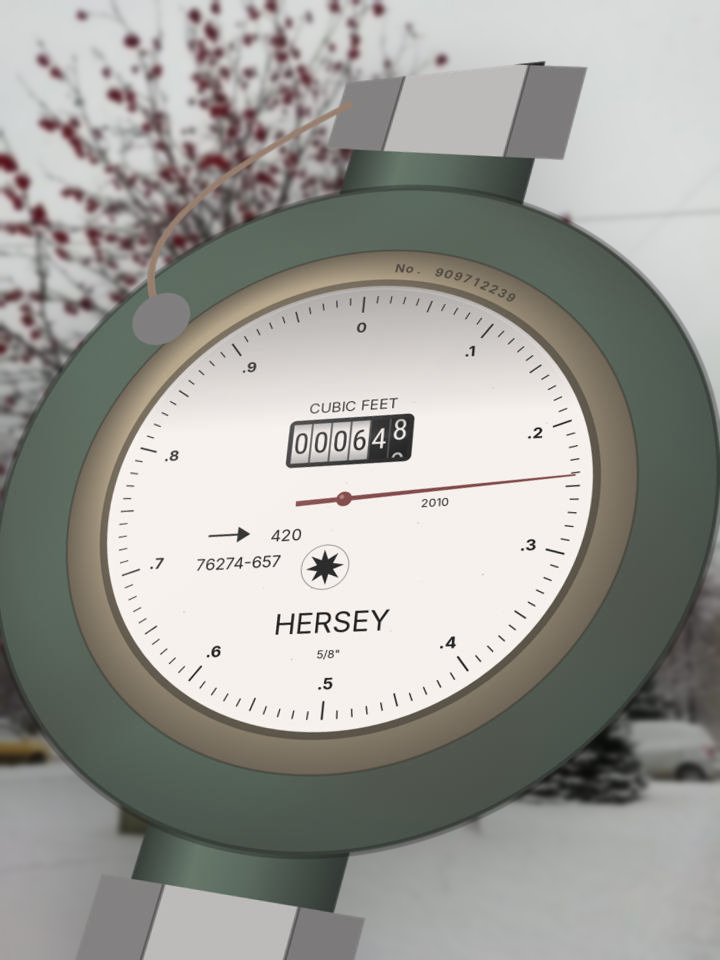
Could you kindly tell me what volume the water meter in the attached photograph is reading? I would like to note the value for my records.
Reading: 648.24 ft³
